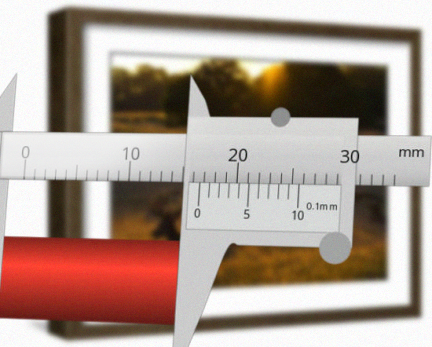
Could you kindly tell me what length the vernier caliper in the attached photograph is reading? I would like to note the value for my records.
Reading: 16.6 mm
